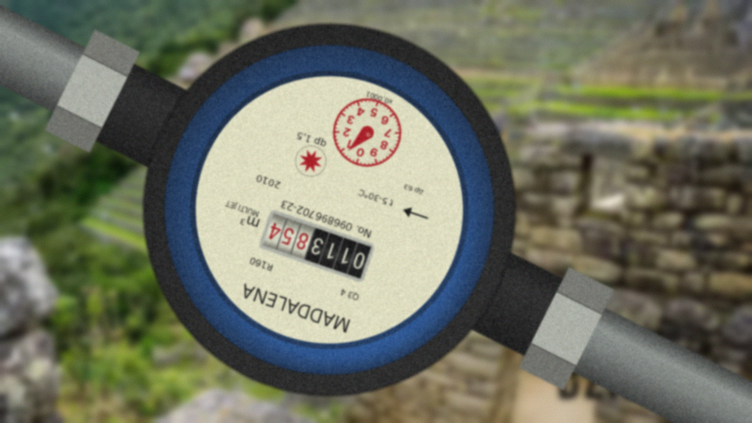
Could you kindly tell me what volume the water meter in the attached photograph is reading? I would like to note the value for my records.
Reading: 113.8540 m³
